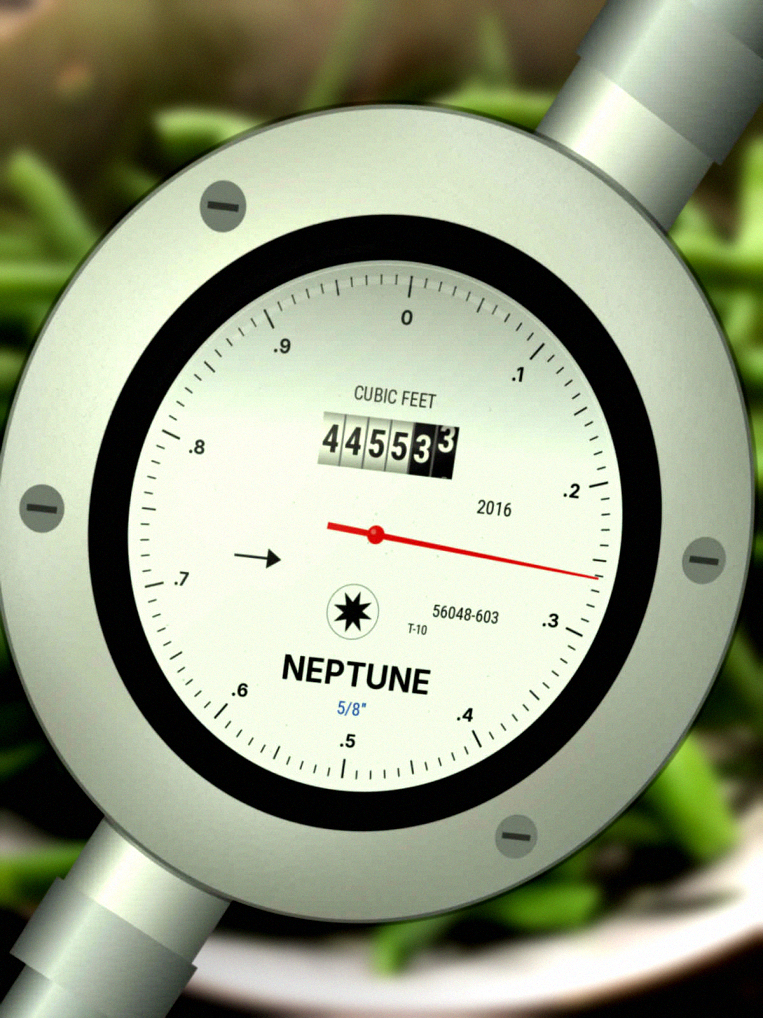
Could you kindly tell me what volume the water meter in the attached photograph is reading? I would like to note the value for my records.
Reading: 445533.26 ft³
